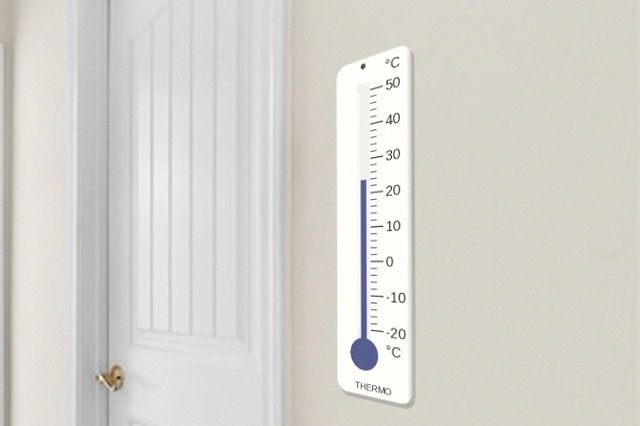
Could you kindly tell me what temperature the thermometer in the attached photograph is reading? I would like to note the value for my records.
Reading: 24 °C
